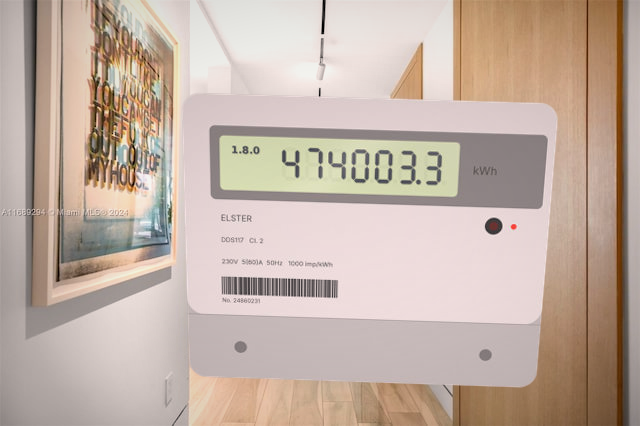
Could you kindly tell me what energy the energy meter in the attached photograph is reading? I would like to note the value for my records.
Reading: 474003.3 kWh
